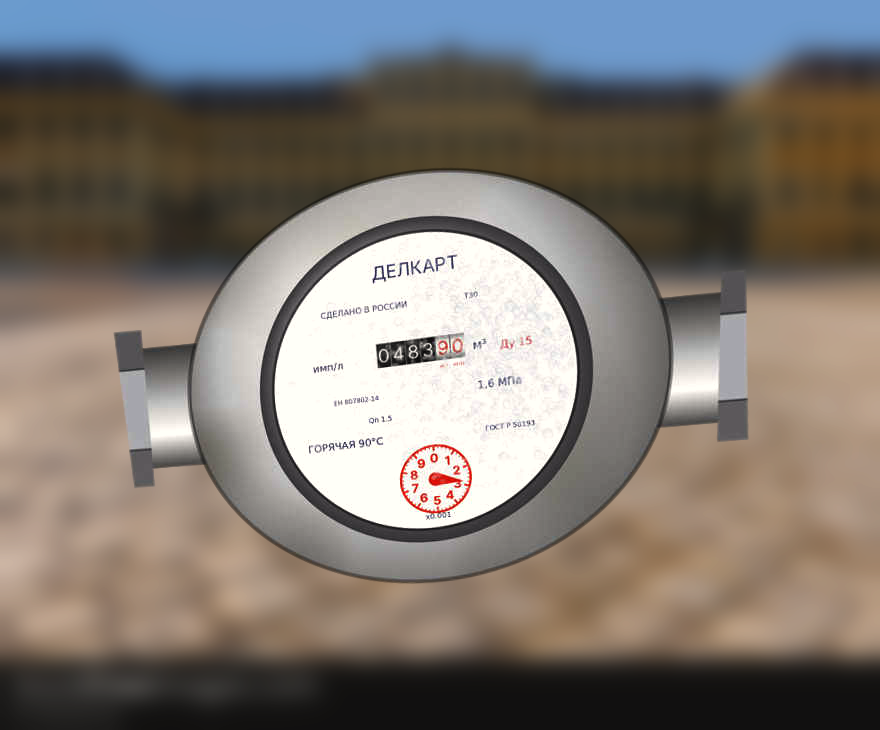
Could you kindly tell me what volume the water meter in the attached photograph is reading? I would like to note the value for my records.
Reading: 483.902 m³
